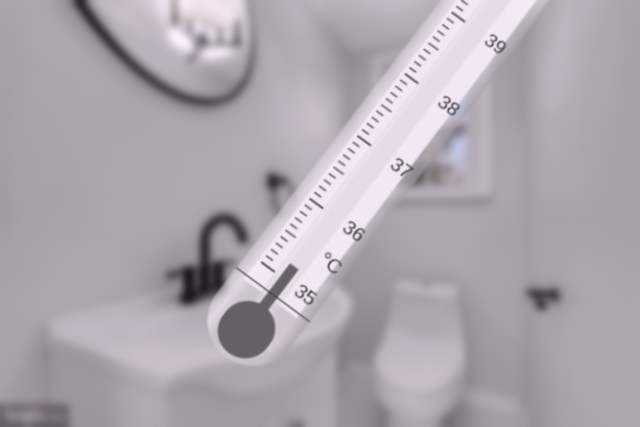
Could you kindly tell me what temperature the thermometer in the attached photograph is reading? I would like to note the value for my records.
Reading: 35.2 °C
